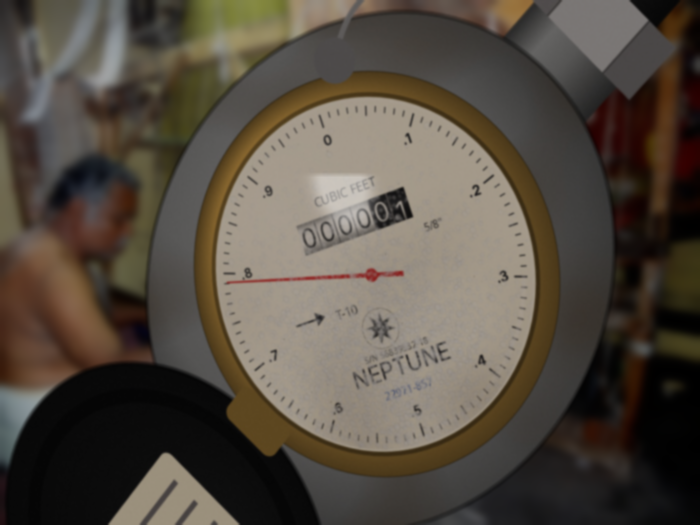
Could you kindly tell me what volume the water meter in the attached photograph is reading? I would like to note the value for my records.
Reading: 0.79 ft³
